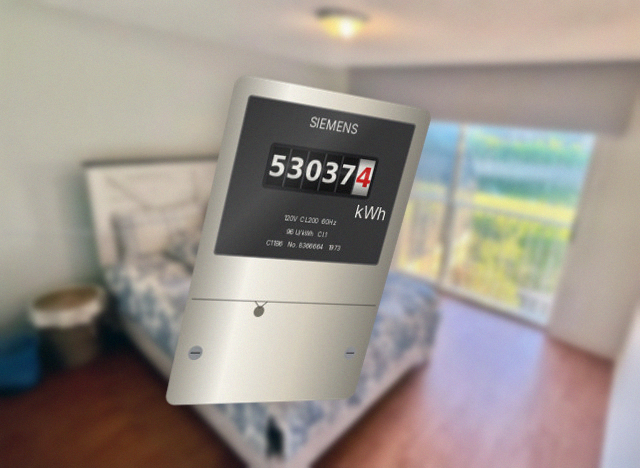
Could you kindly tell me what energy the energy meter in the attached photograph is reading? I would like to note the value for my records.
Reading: 53037.4 kWh
